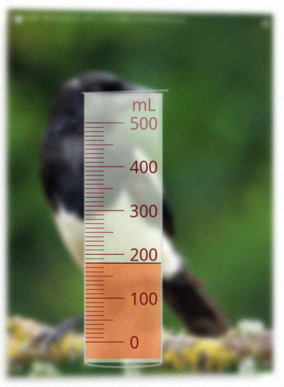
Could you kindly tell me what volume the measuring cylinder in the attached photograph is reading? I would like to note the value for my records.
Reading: 180 mL
